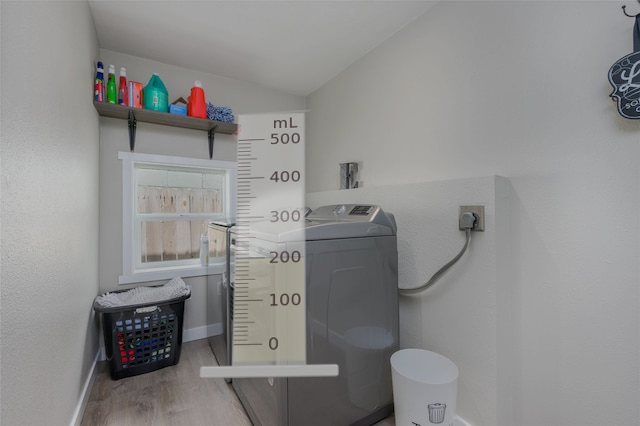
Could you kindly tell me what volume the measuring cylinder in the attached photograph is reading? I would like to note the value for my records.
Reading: 200 mL
